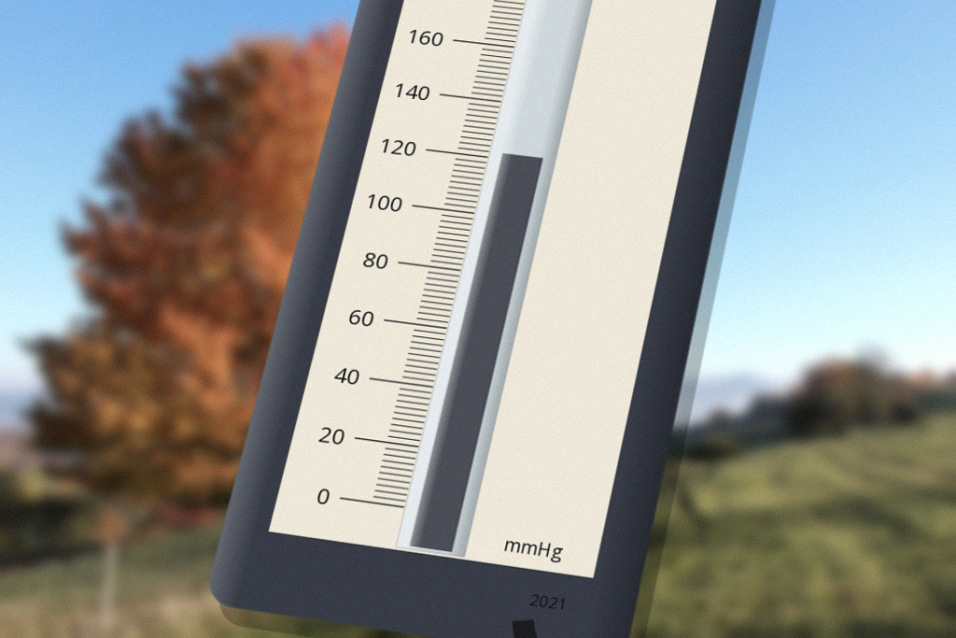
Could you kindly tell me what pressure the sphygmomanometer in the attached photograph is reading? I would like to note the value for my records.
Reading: 122 mmHg
